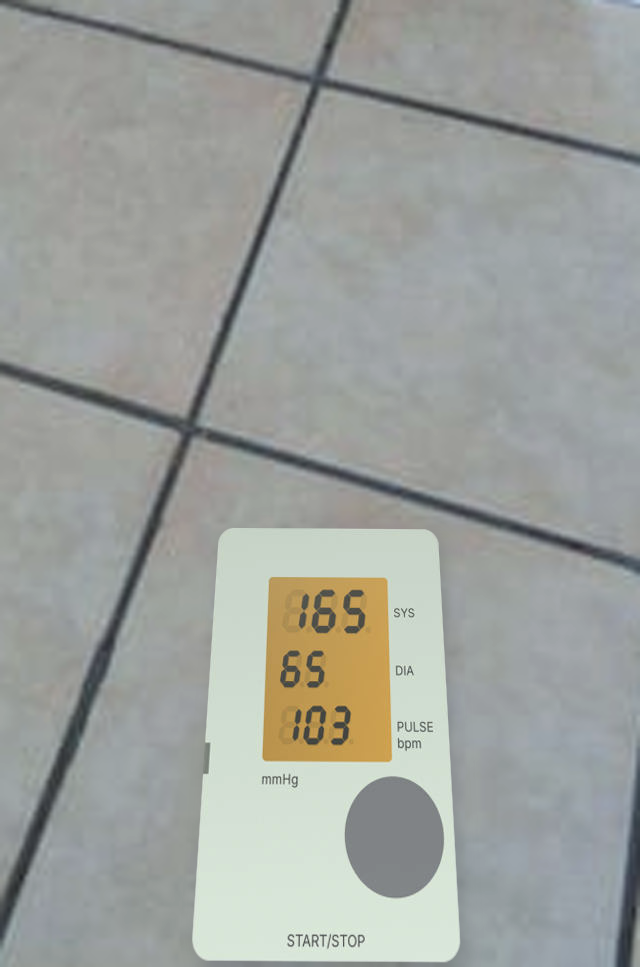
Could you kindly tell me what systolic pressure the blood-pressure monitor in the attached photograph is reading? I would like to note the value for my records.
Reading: 165 mmHg
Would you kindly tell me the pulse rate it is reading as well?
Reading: 103 bpm
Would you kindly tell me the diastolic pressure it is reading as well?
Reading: 65 mmHg
